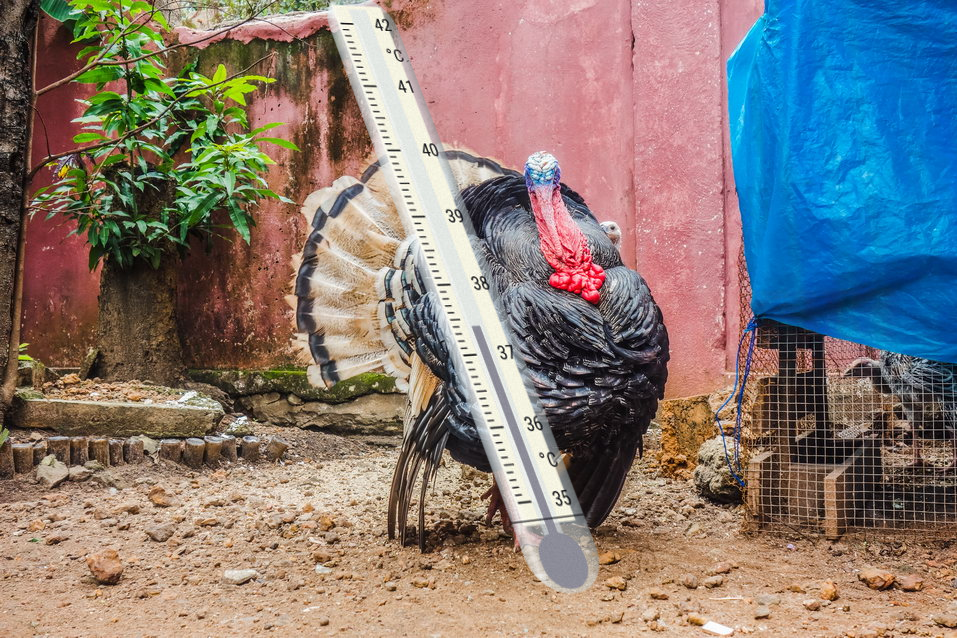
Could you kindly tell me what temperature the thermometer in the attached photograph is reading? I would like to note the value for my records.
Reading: 37.4 °C
